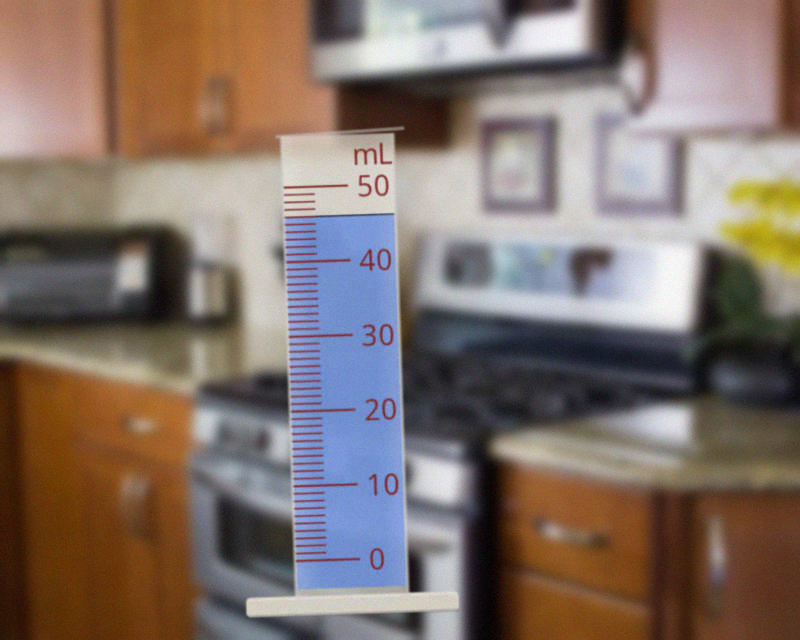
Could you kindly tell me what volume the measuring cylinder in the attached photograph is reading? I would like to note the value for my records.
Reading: 46 mL
